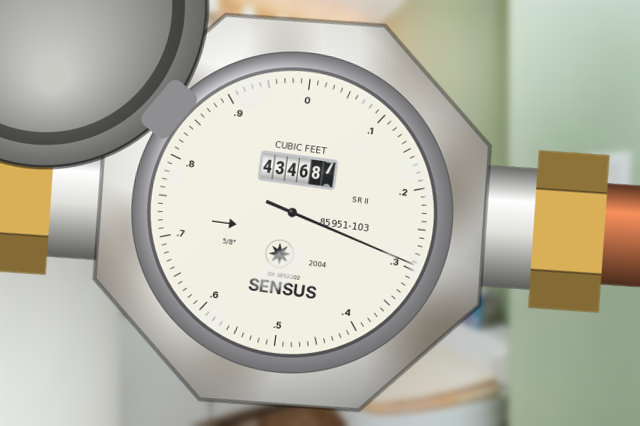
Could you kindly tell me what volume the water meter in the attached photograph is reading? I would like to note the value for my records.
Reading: 434687.29 ft³
